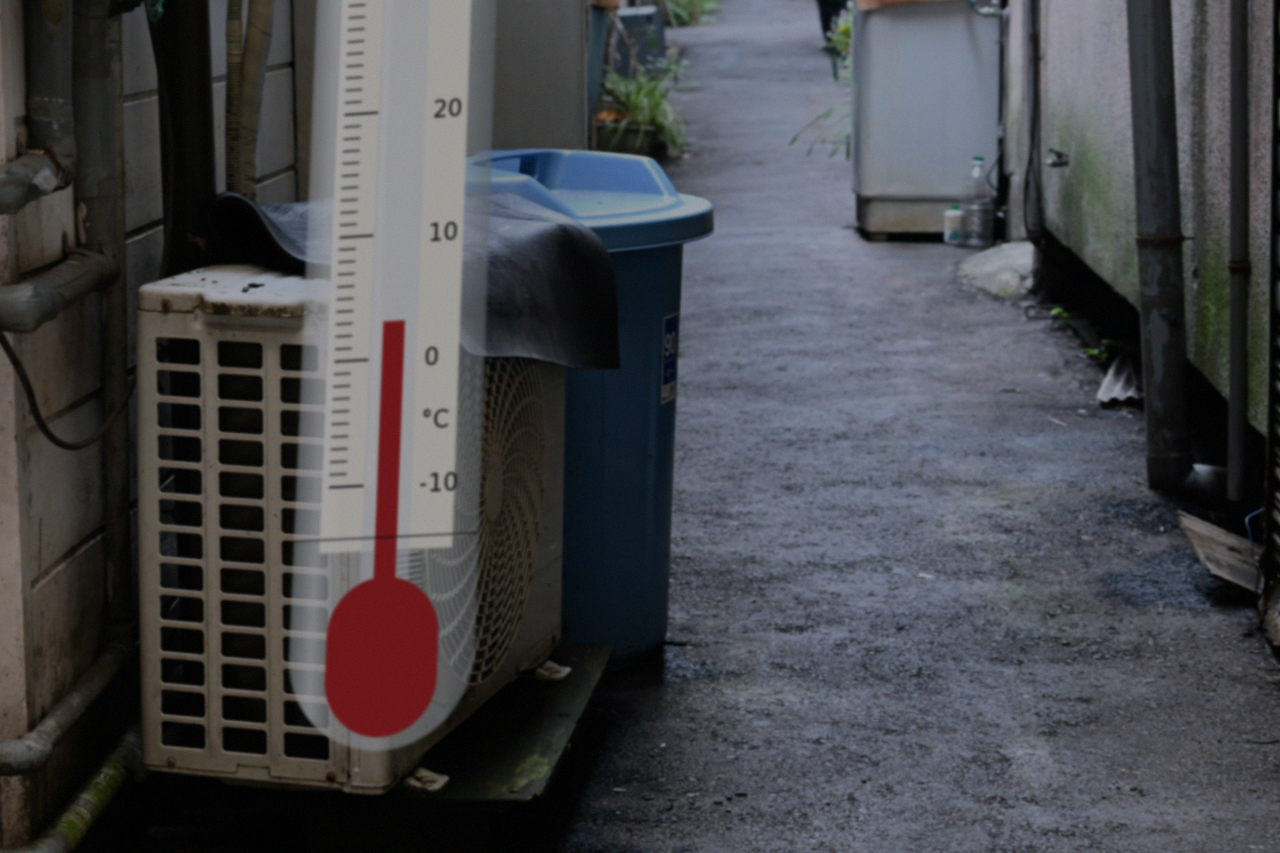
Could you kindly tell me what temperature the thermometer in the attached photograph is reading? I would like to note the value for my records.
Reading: 3 °C
